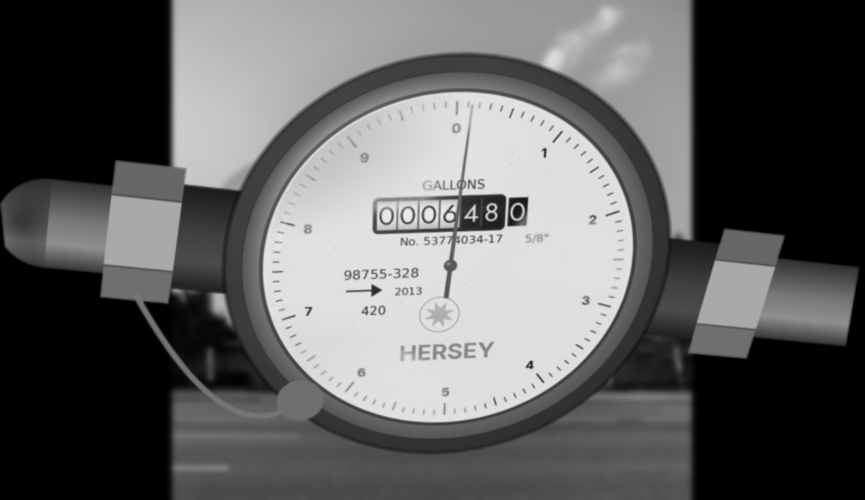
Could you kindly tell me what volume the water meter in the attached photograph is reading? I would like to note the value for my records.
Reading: 6480.1 gal
